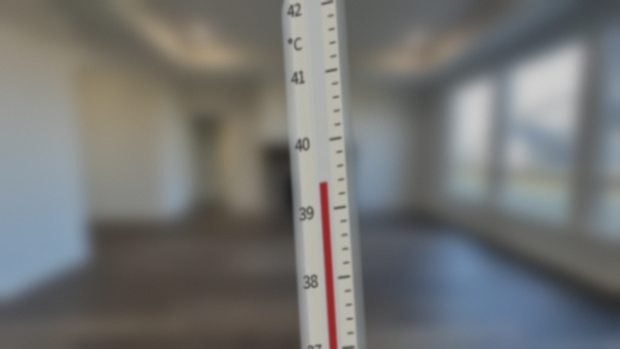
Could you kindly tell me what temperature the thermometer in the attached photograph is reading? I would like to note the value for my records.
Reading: 39.4 °C
